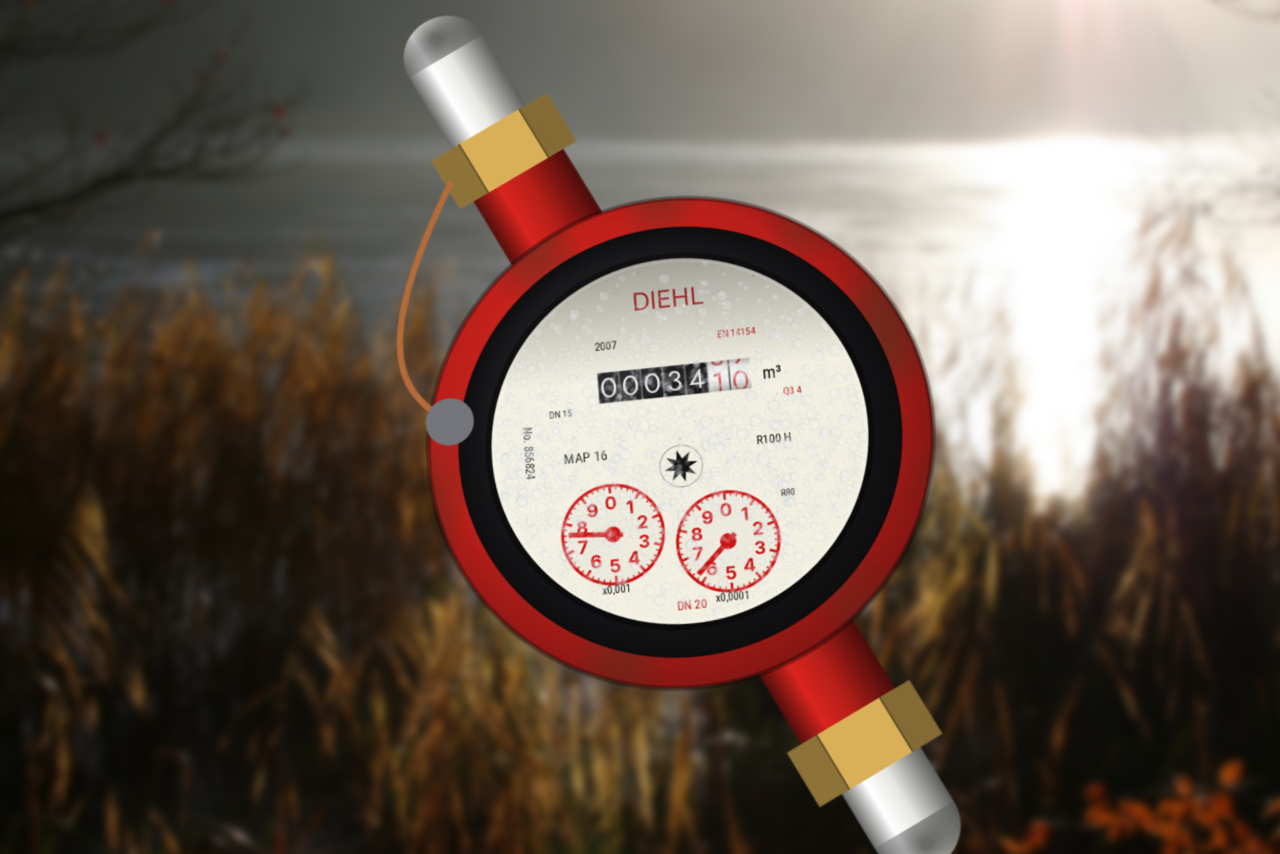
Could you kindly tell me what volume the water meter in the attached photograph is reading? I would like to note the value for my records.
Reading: 34.0976 m³
